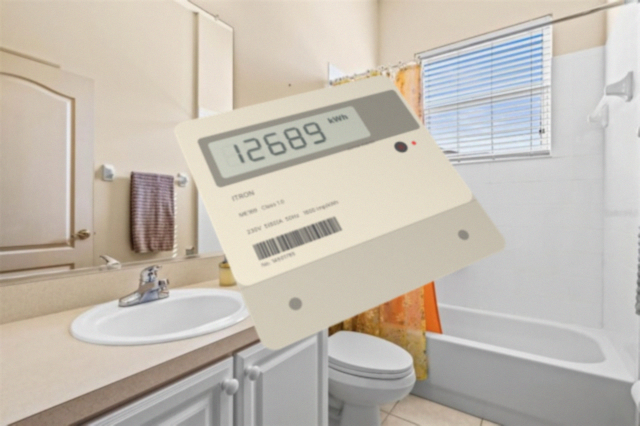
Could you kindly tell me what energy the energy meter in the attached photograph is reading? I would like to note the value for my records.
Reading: 12689 kWh
